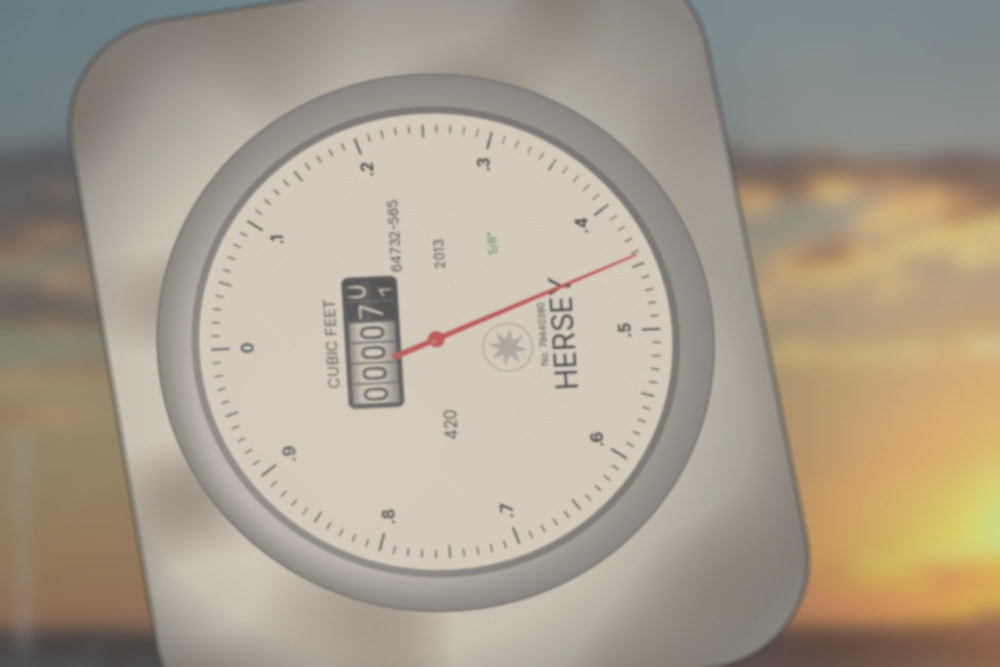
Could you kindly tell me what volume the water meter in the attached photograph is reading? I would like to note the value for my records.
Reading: 70.44 ft³
